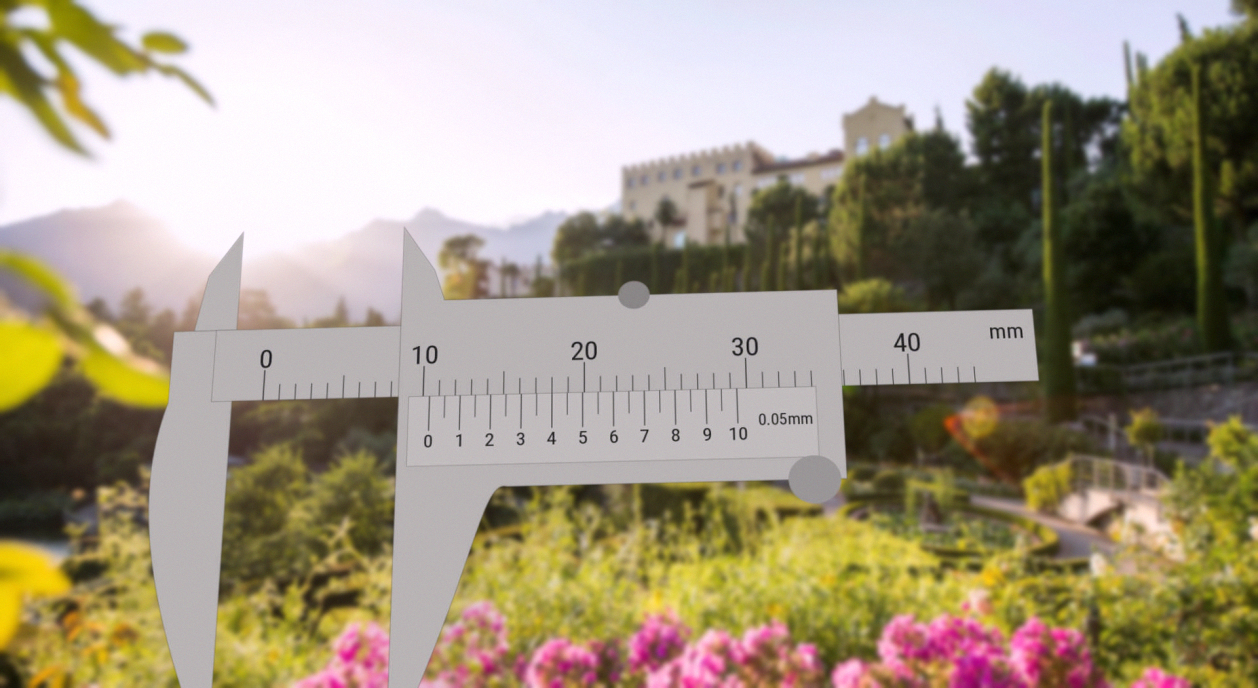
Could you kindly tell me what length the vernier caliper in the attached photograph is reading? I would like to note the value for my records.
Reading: 10.4 mm
